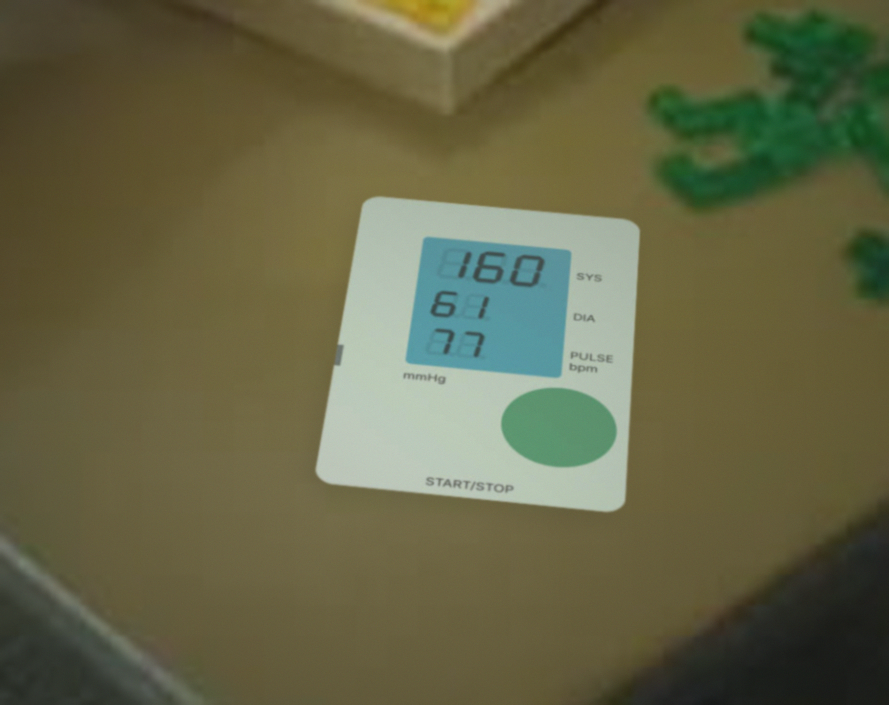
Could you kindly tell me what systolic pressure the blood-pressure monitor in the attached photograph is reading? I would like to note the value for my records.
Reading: 160 mmHg
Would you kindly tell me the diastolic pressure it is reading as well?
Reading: 61 mmHg
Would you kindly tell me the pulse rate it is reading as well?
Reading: 77 bpm
